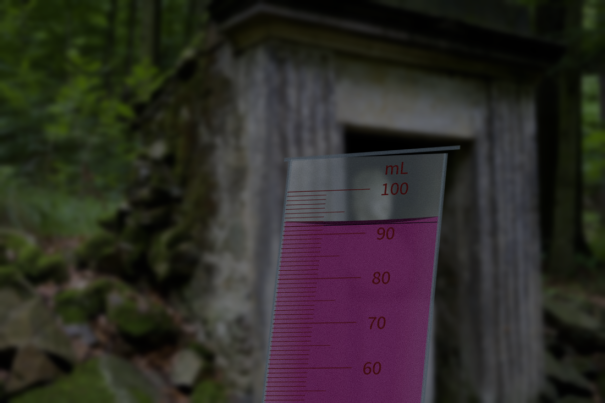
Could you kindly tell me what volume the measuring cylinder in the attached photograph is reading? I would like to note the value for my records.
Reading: 92 mL
